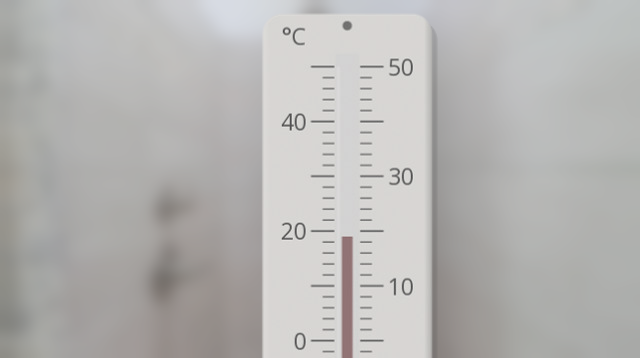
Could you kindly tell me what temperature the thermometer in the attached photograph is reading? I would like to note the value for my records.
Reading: 19 °C
